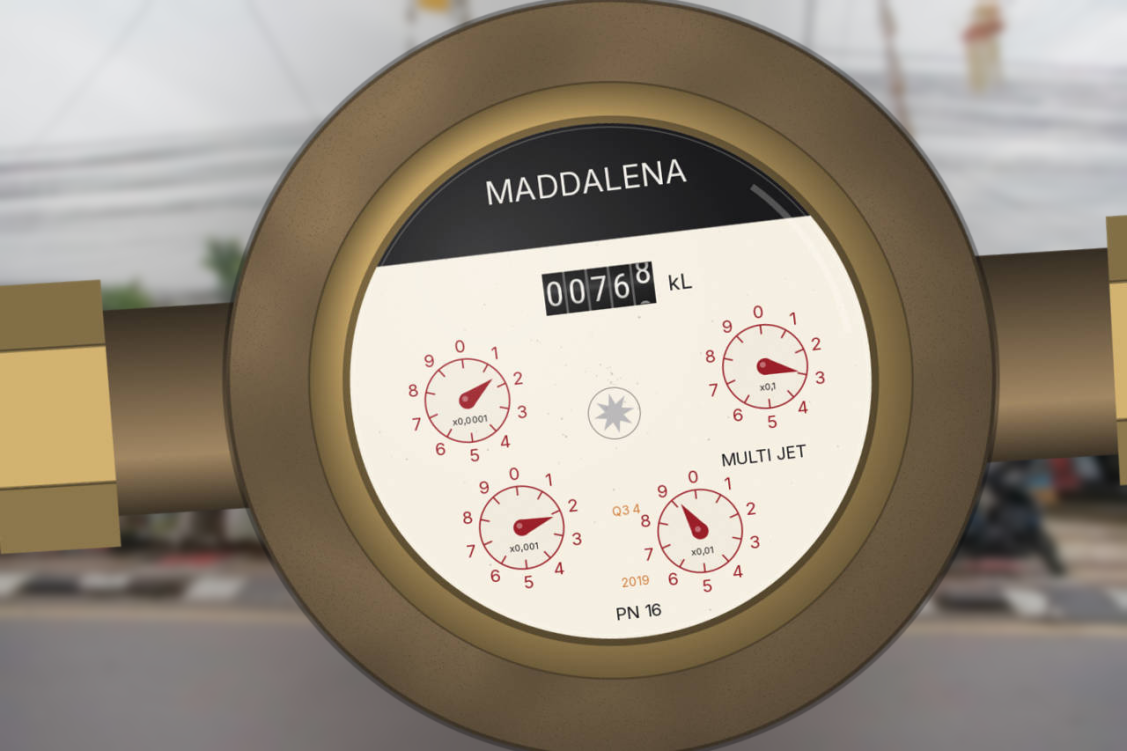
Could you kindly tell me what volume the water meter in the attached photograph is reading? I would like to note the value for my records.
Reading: 768.2921 kL
